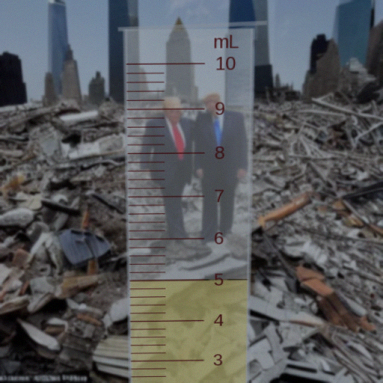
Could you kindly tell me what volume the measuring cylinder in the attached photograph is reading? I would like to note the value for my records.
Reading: 5 mL
